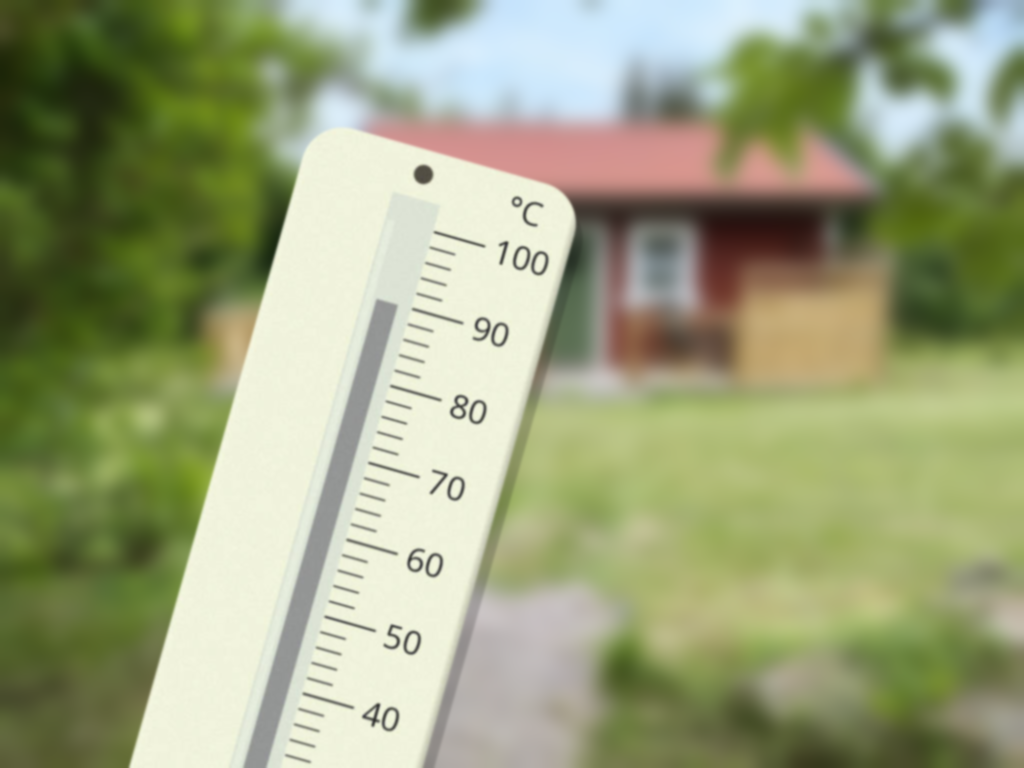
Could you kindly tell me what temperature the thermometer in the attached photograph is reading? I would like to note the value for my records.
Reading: 90 °C
